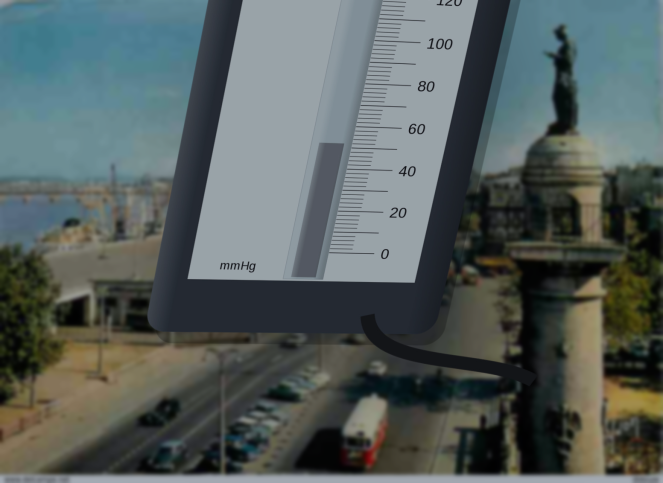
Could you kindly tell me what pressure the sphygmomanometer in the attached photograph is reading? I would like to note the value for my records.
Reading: 52 mmHg
